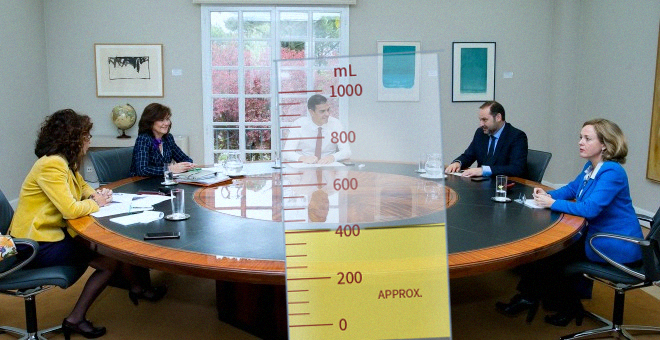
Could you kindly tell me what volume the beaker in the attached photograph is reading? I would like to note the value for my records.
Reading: 400 mL
